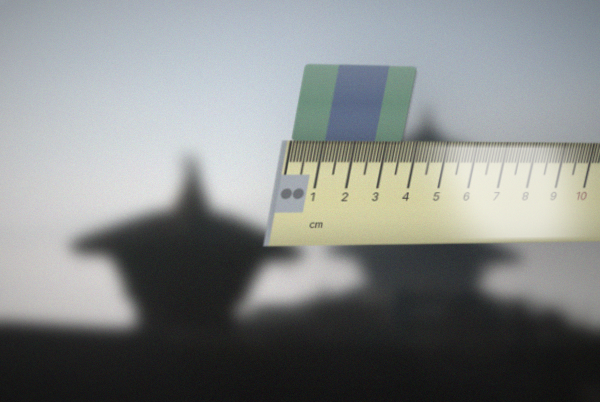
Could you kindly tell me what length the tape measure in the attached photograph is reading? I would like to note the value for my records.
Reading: 3.5 cm
